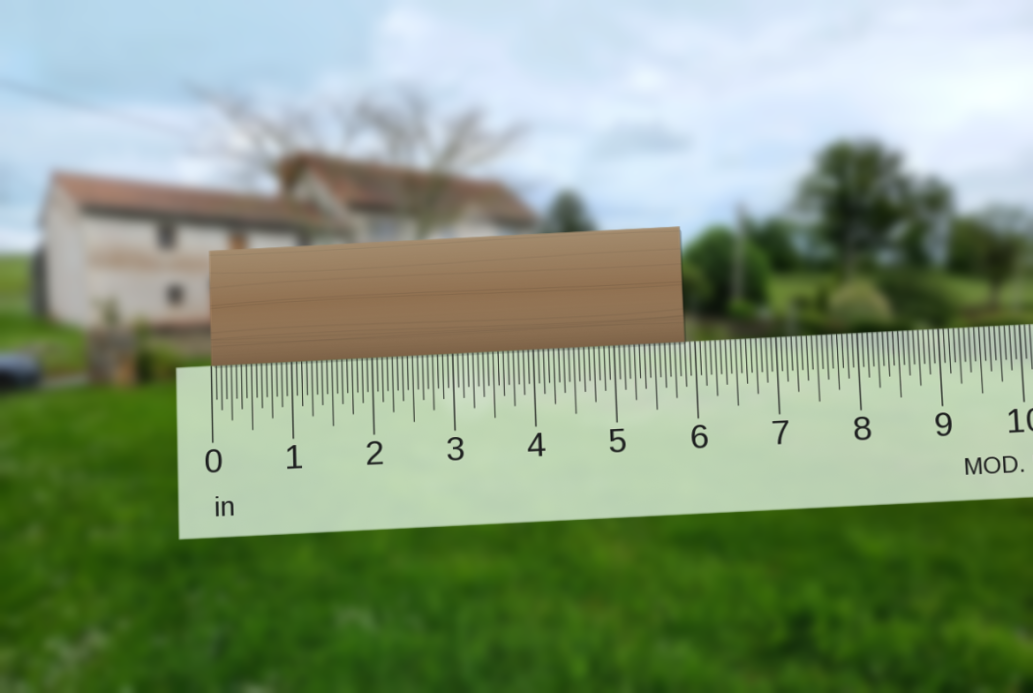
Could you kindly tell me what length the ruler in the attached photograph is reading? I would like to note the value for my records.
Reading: 5.875 in
